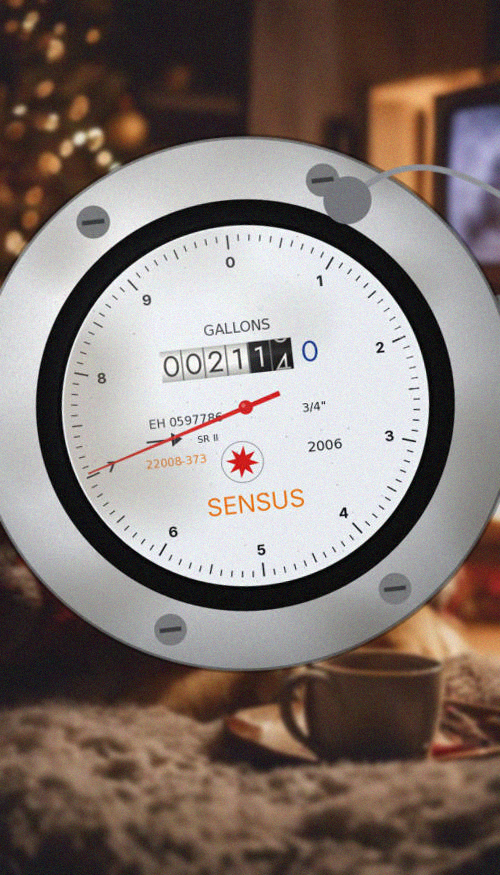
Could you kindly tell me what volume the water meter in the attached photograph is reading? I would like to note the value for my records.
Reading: 21137.0 gal
